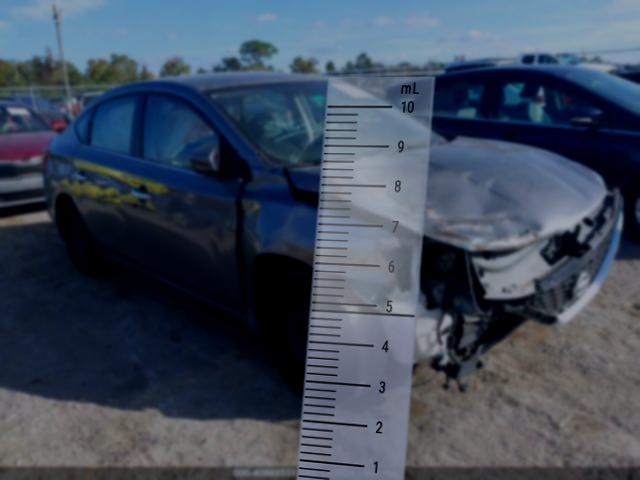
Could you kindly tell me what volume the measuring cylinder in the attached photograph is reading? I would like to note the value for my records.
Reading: 4.8 mL
